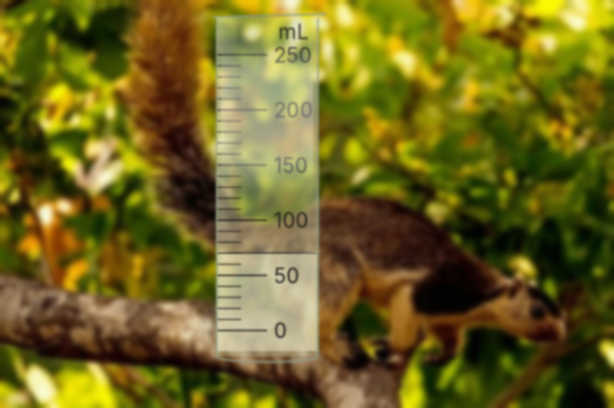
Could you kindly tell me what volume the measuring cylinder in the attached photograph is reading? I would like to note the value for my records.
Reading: 70 mL
